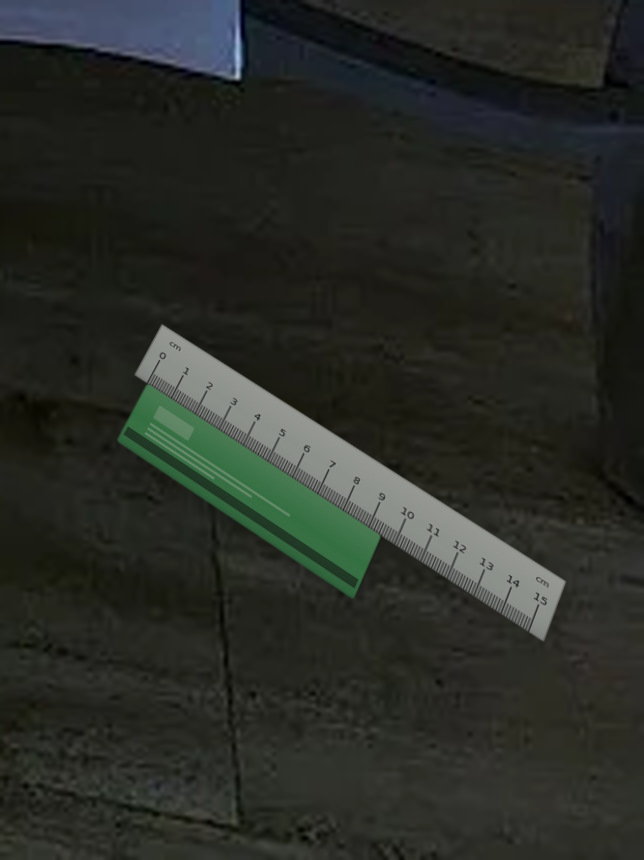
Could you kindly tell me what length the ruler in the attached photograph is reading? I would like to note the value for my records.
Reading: 9.5 cm
